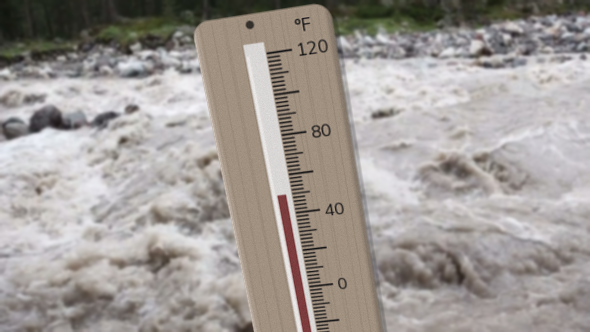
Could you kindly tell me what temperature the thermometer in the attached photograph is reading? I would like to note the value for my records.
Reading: 50 °F
